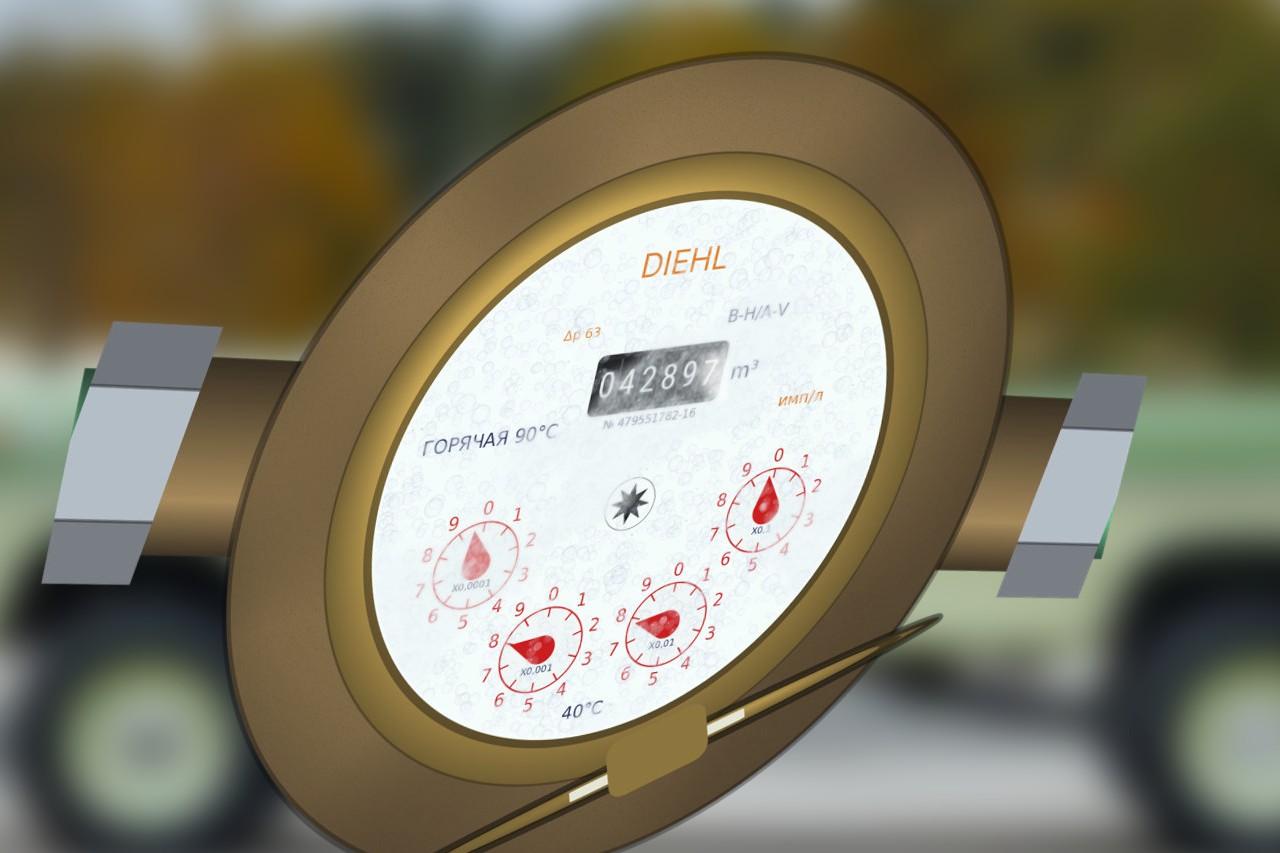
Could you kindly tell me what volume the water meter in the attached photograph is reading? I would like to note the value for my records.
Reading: 42896.9779 m³
